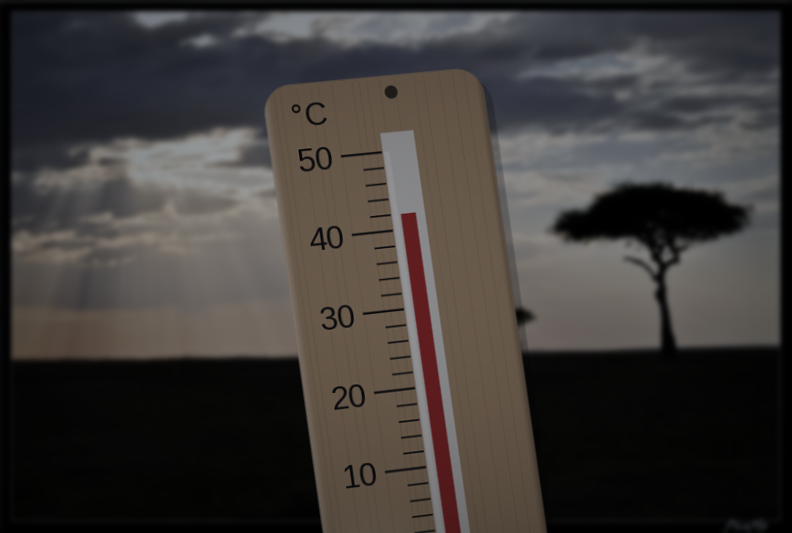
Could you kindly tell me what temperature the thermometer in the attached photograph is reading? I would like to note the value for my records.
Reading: 42 °C
